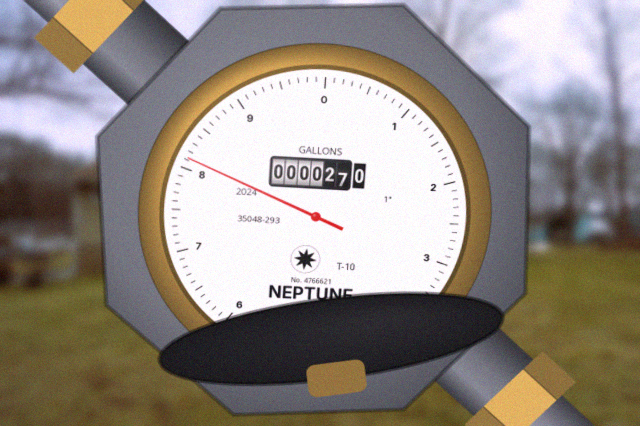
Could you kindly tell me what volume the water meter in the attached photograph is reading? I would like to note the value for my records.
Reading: 268.1 gal
